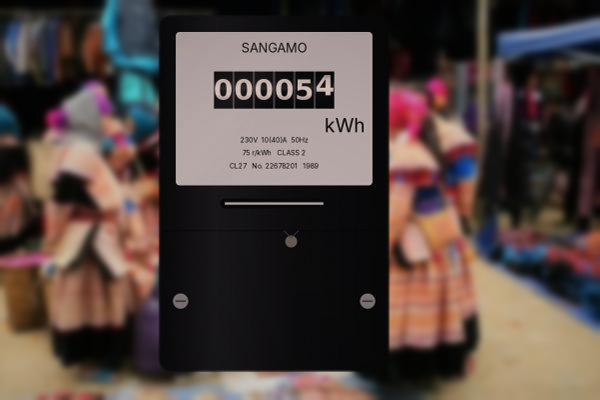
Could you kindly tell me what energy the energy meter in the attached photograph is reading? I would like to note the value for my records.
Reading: 54 kWh
